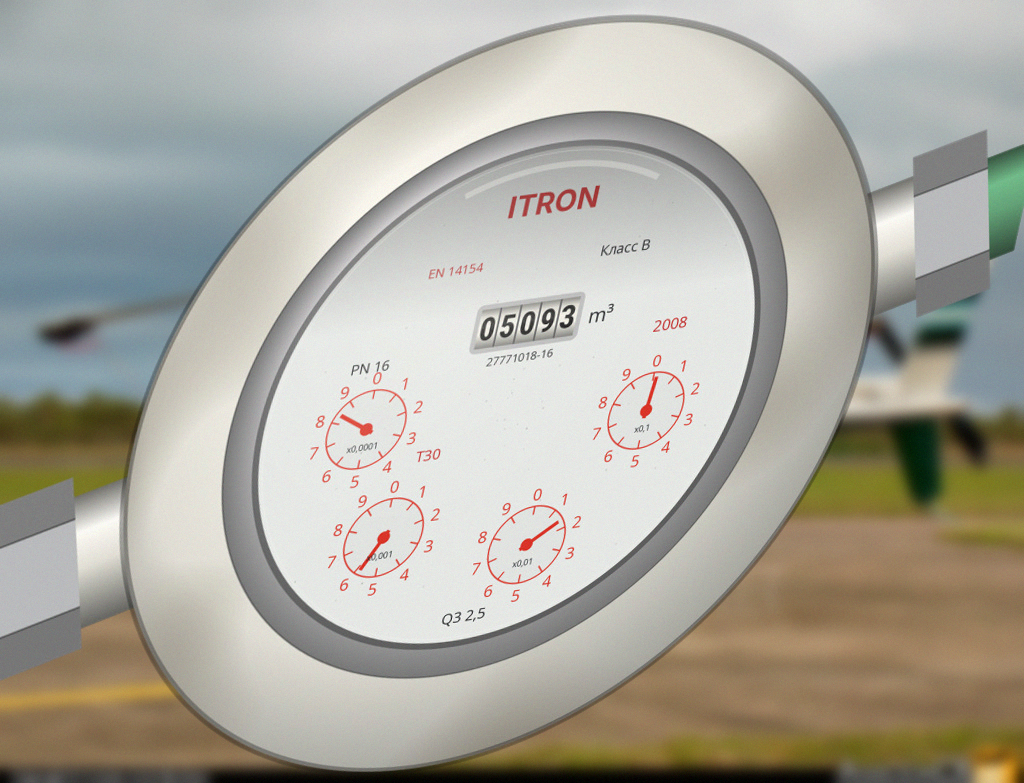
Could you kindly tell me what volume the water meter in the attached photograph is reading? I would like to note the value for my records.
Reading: 5093.0158 m³
